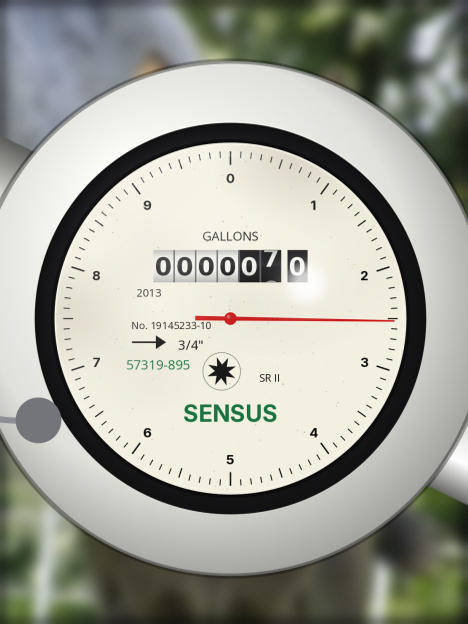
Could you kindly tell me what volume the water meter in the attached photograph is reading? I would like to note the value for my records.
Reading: 72.5 gal
